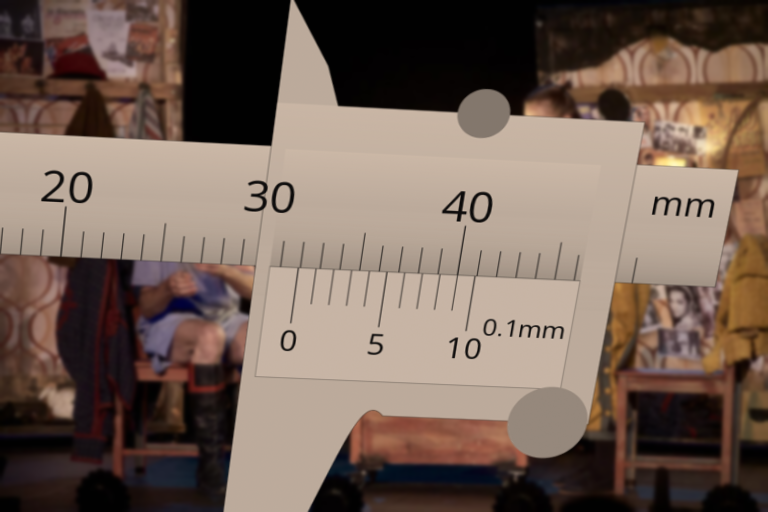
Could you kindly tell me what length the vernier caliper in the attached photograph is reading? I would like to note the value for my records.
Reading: 31.9 mm
